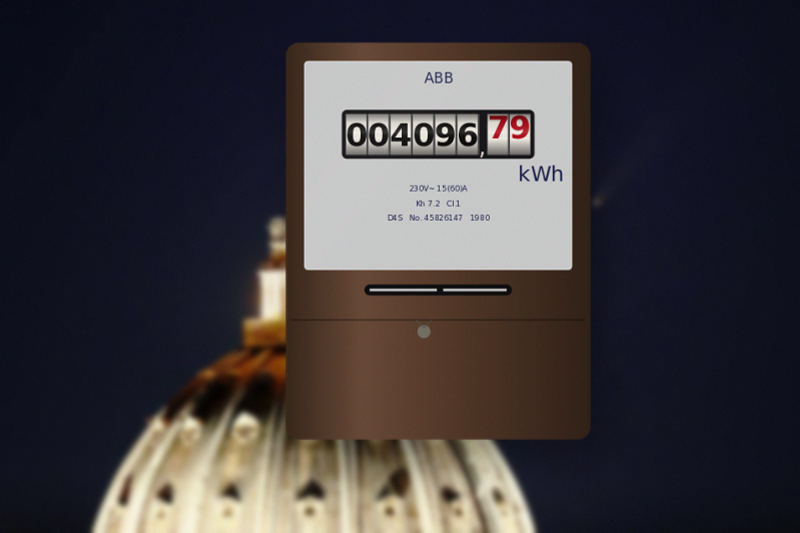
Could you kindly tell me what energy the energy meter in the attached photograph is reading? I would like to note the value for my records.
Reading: 4096.79 kWh
